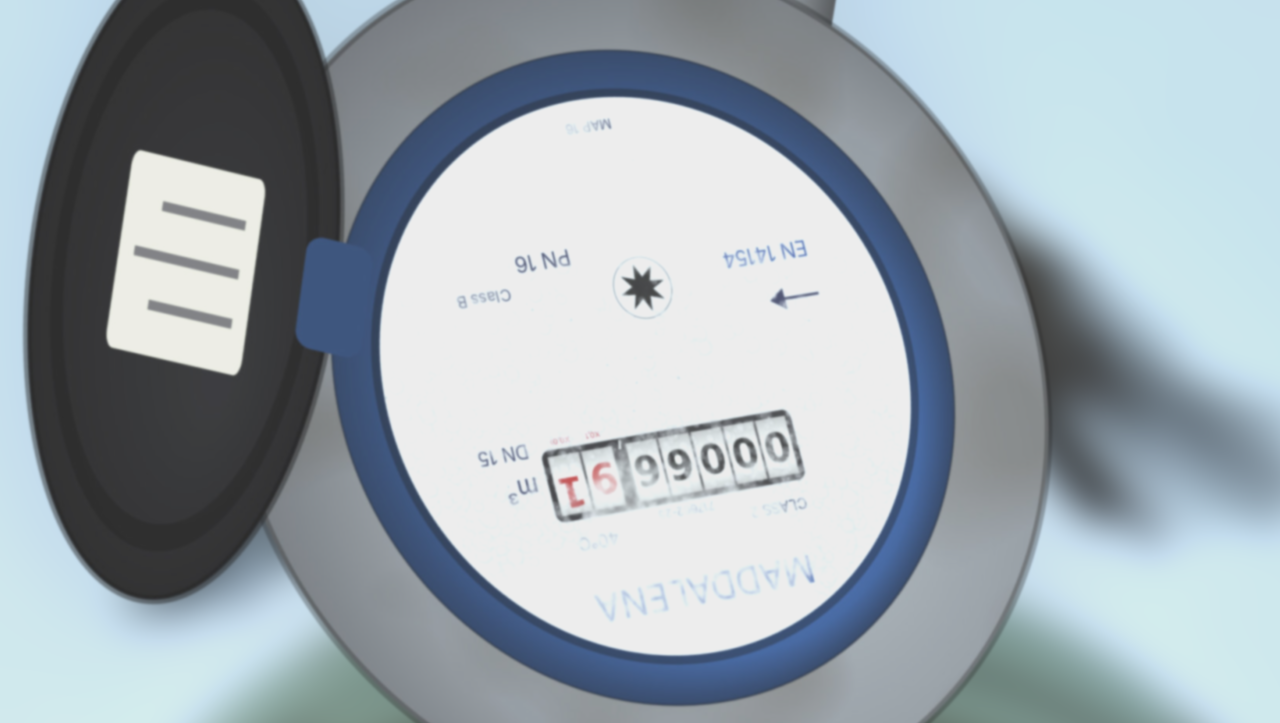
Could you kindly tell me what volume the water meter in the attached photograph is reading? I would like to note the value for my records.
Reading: 66.91 m³
